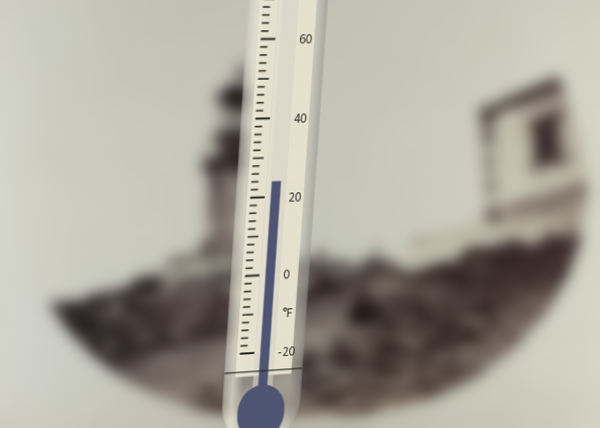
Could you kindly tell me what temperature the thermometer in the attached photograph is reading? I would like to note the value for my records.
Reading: 24 °F
